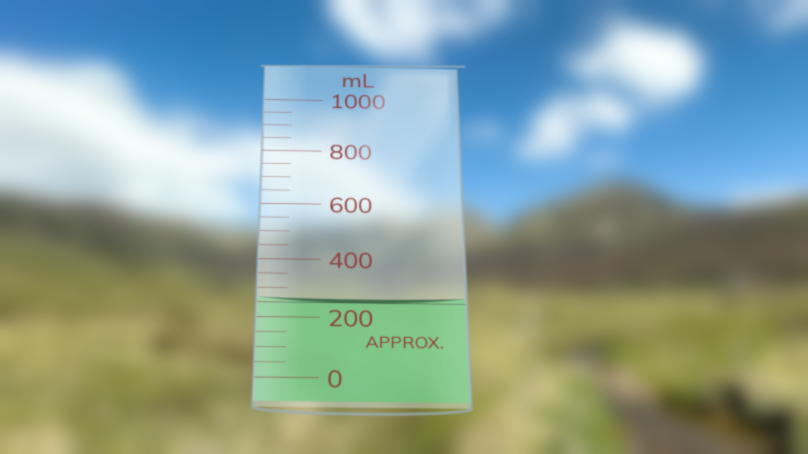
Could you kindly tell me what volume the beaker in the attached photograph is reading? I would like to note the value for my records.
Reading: 250 mL
